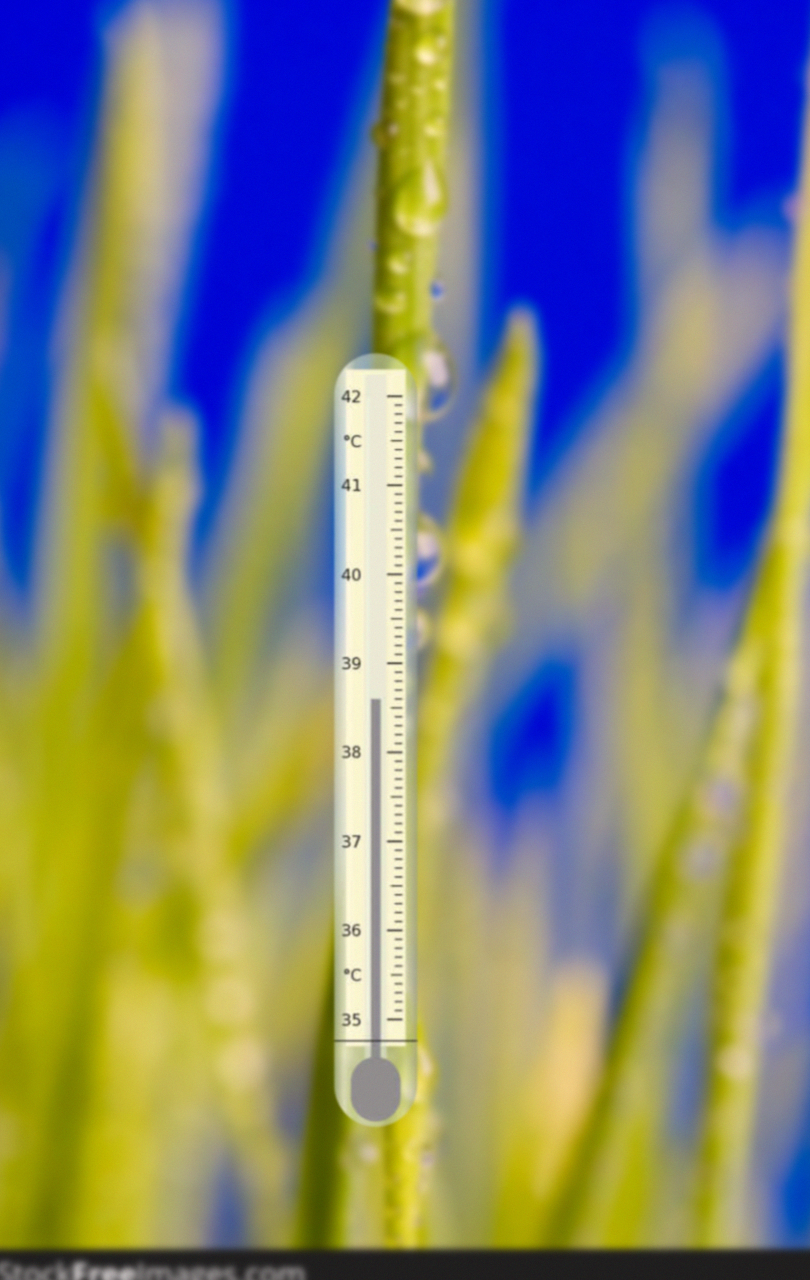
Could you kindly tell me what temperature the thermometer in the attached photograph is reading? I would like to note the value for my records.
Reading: 38.6 °C
